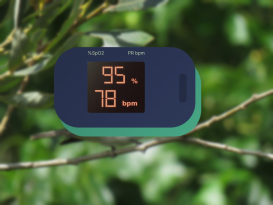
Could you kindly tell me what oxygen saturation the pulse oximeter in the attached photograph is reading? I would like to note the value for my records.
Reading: 95 %
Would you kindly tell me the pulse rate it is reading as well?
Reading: 78 bpm
